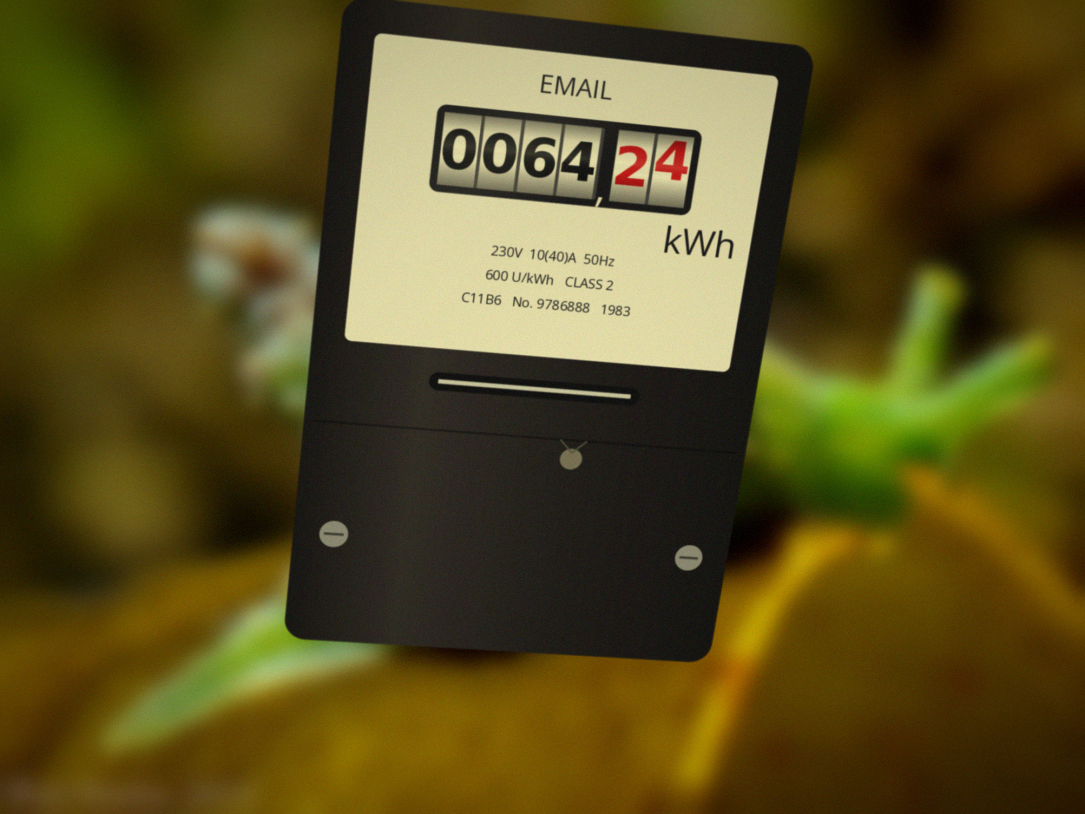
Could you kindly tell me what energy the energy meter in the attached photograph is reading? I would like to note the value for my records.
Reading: 64.24 kWh
